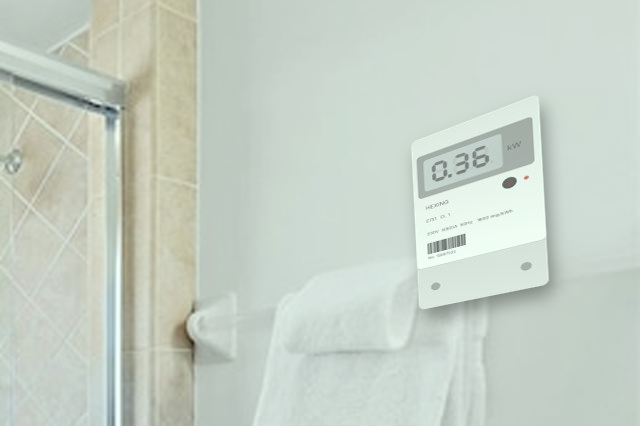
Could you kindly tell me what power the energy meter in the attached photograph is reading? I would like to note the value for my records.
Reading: 0.36 kW
